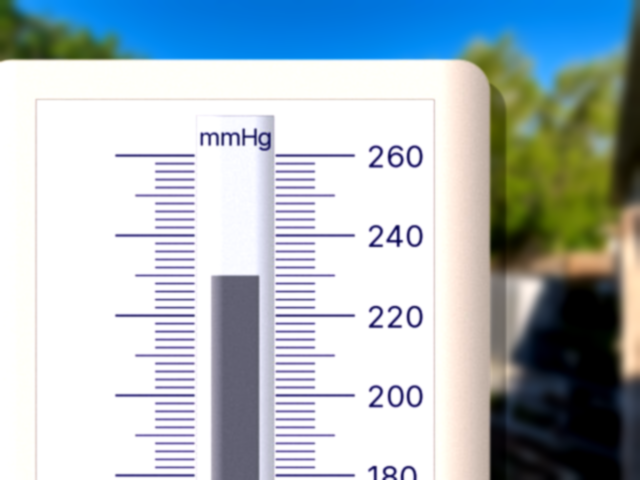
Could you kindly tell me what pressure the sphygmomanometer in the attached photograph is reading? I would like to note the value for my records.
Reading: 230 mmHg
